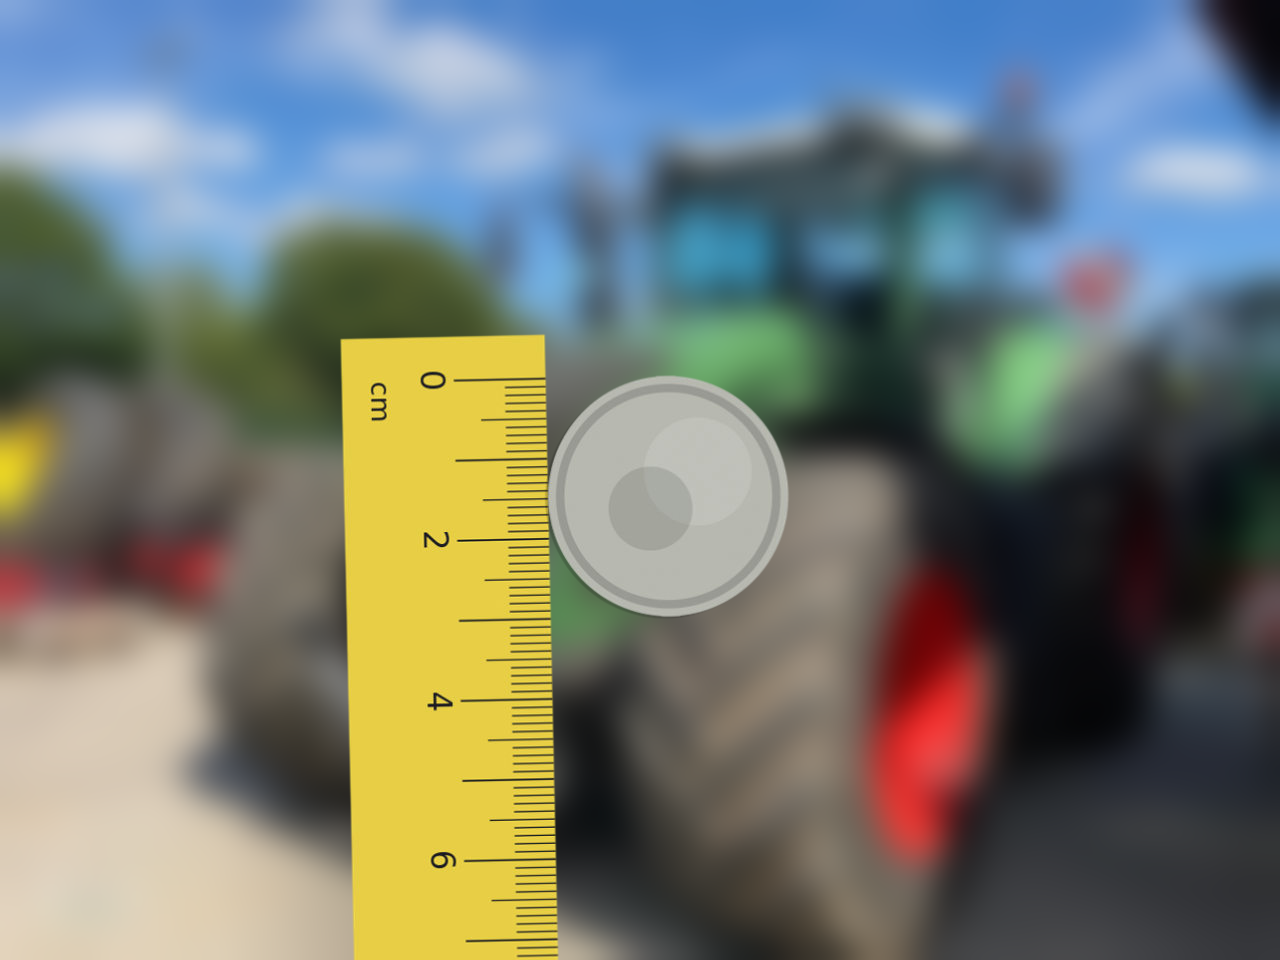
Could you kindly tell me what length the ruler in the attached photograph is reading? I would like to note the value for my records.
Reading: 3 cm
